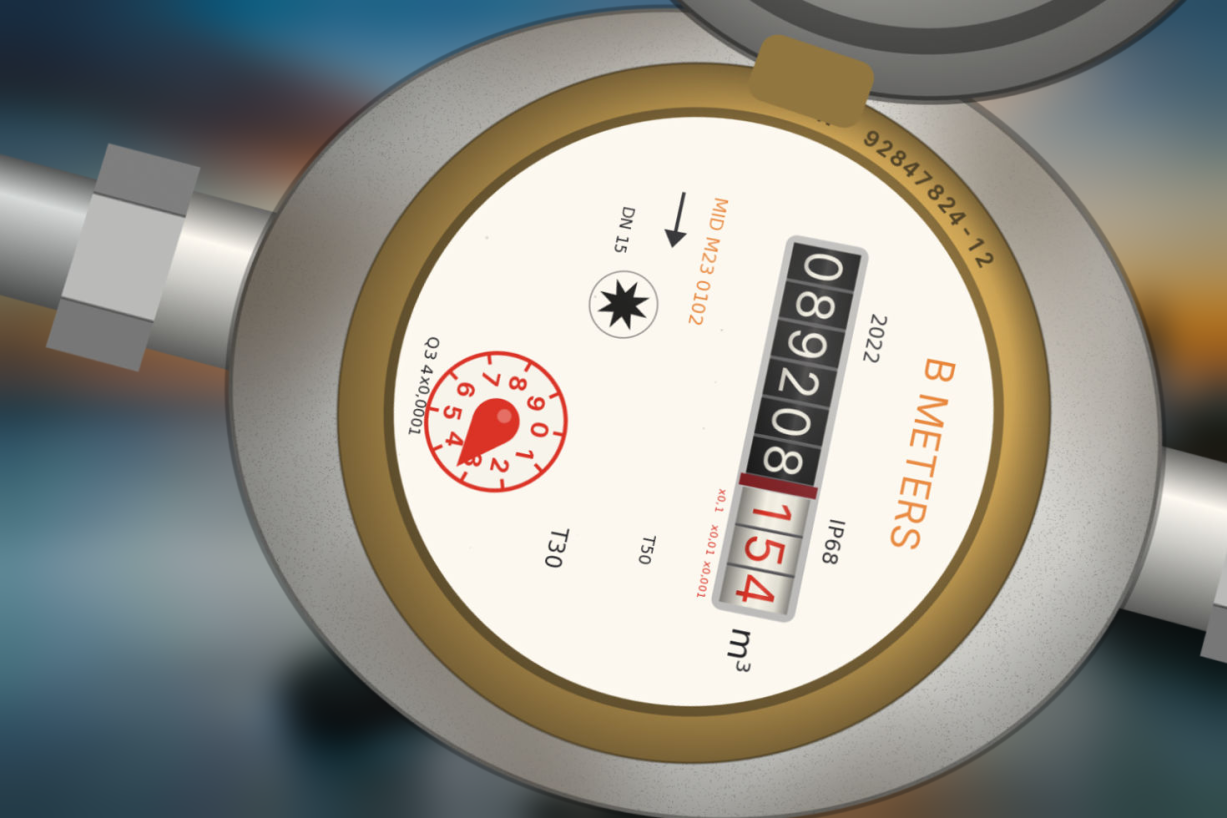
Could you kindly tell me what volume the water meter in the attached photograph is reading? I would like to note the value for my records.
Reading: 89208.1543 m³
